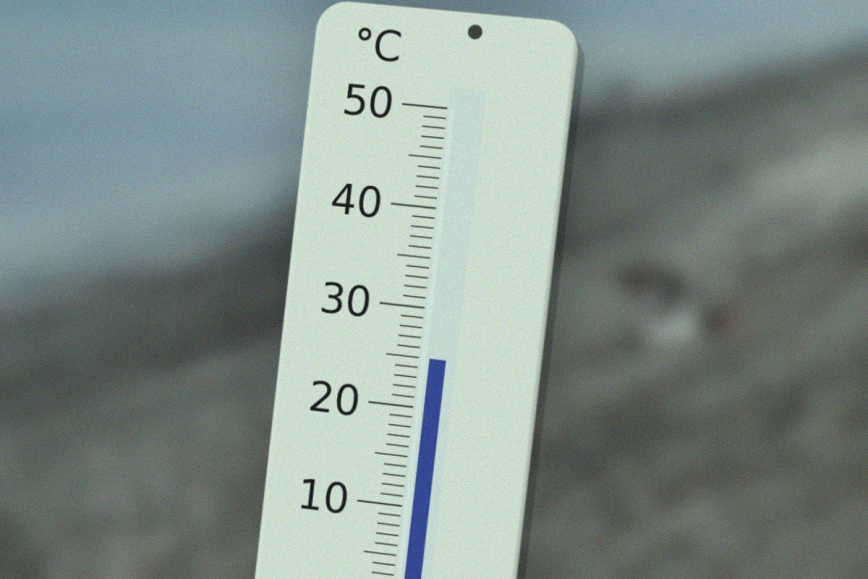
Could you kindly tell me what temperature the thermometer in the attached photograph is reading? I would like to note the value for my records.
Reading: 25 °C
